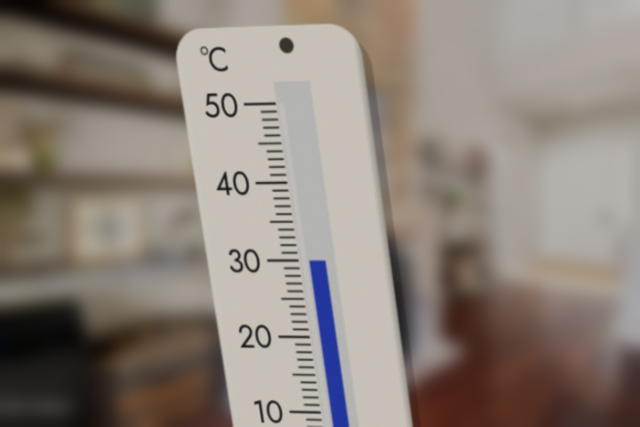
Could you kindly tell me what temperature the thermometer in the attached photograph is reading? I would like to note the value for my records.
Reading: 30 °C
